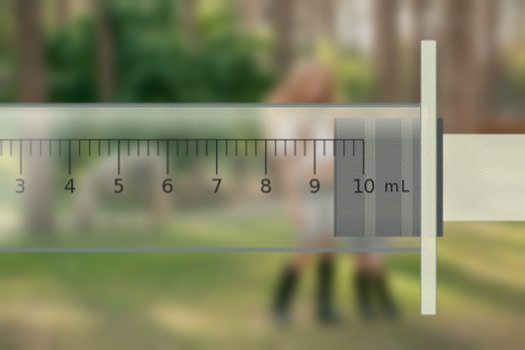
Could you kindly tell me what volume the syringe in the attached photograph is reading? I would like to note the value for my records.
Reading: 9.4 mL
